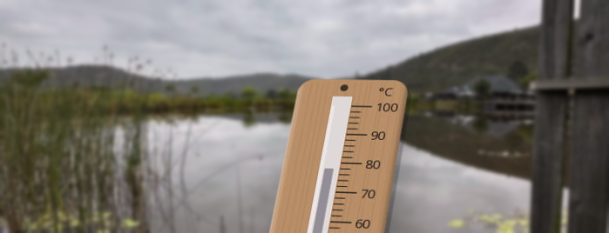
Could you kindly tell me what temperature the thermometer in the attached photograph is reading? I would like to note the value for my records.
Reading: 78 °C
